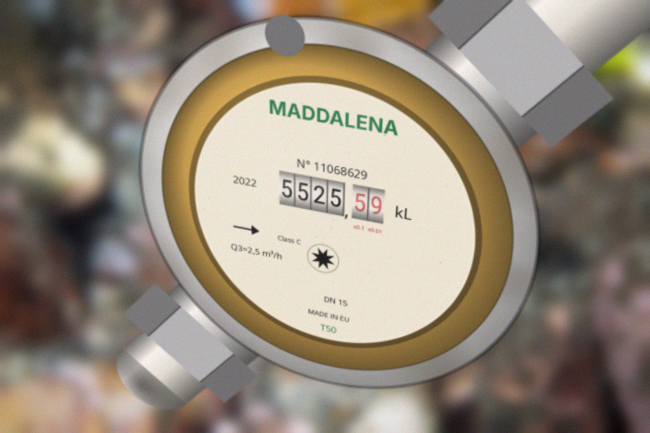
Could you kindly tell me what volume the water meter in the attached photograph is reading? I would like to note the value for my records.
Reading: 5525.59 kL
